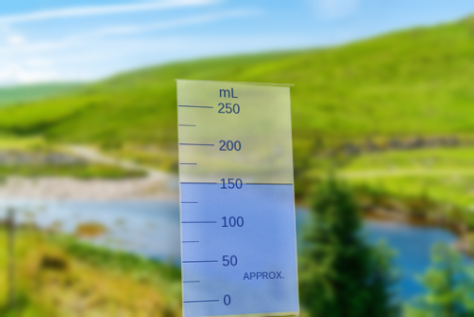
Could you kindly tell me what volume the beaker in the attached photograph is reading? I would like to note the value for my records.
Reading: 150 mL
